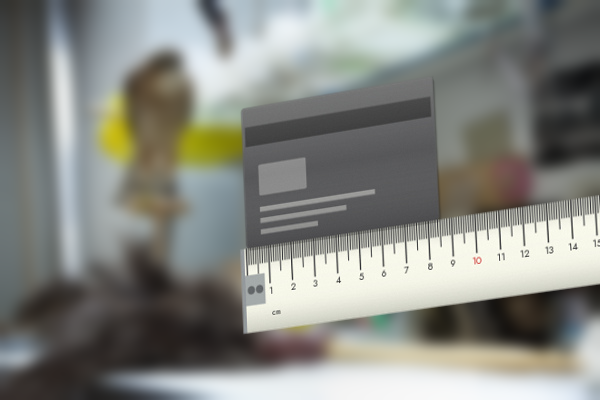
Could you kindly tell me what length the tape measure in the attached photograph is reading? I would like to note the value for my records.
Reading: 8.5 cm
